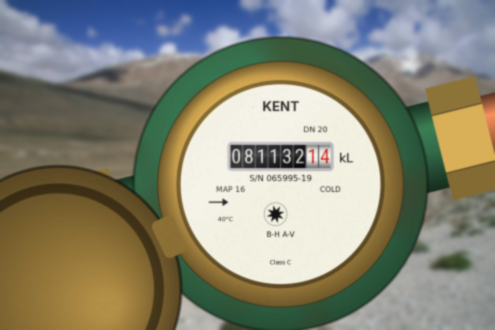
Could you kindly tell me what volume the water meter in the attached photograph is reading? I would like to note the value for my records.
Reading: 81132.14 kL
